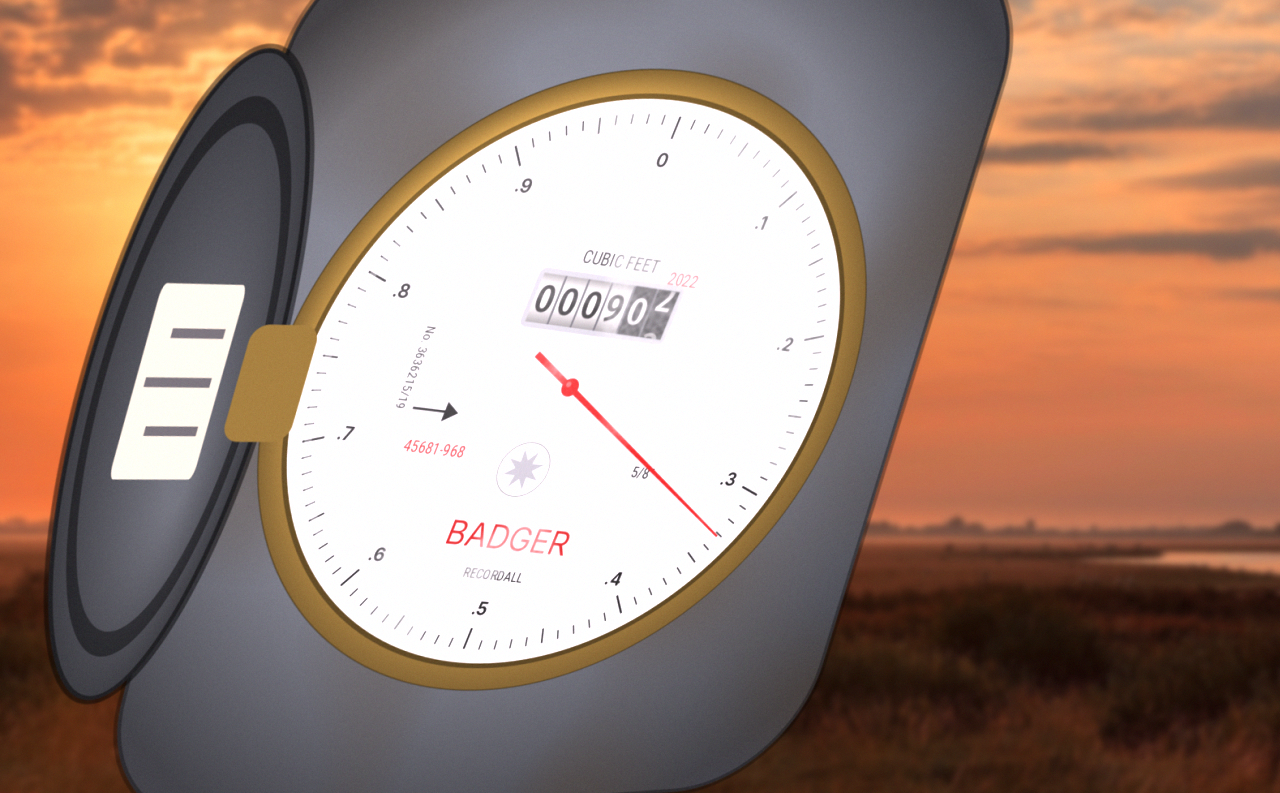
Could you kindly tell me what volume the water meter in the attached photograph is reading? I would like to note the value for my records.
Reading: 902.33 ft³
